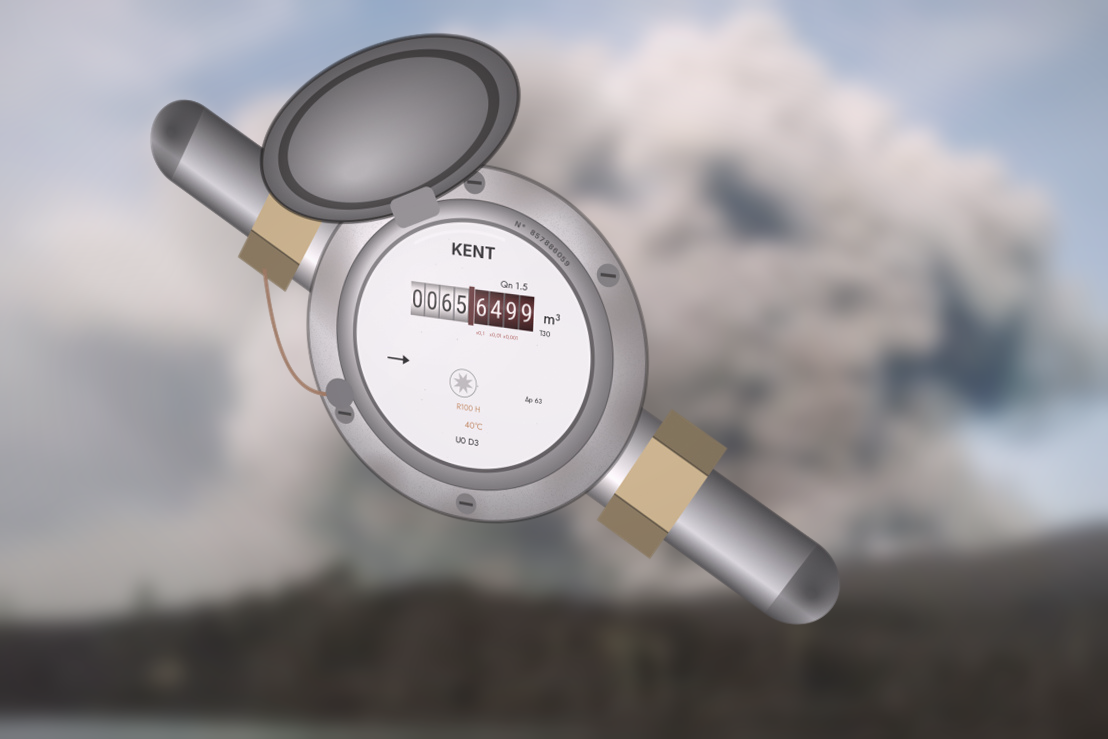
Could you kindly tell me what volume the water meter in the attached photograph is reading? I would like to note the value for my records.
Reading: 65.6499 m³
